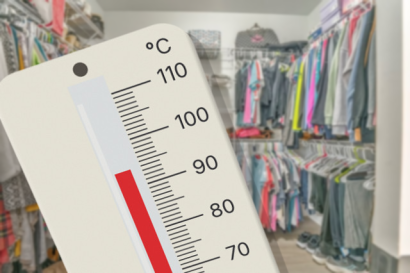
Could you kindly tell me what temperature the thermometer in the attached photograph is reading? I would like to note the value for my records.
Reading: 94 °C
